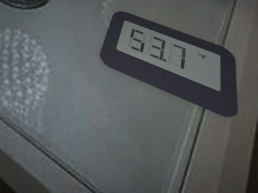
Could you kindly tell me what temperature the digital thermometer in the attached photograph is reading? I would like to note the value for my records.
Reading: 53.7 °F
